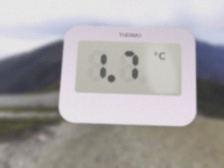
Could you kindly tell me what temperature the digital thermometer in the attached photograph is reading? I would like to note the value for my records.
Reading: 1.7 °C
